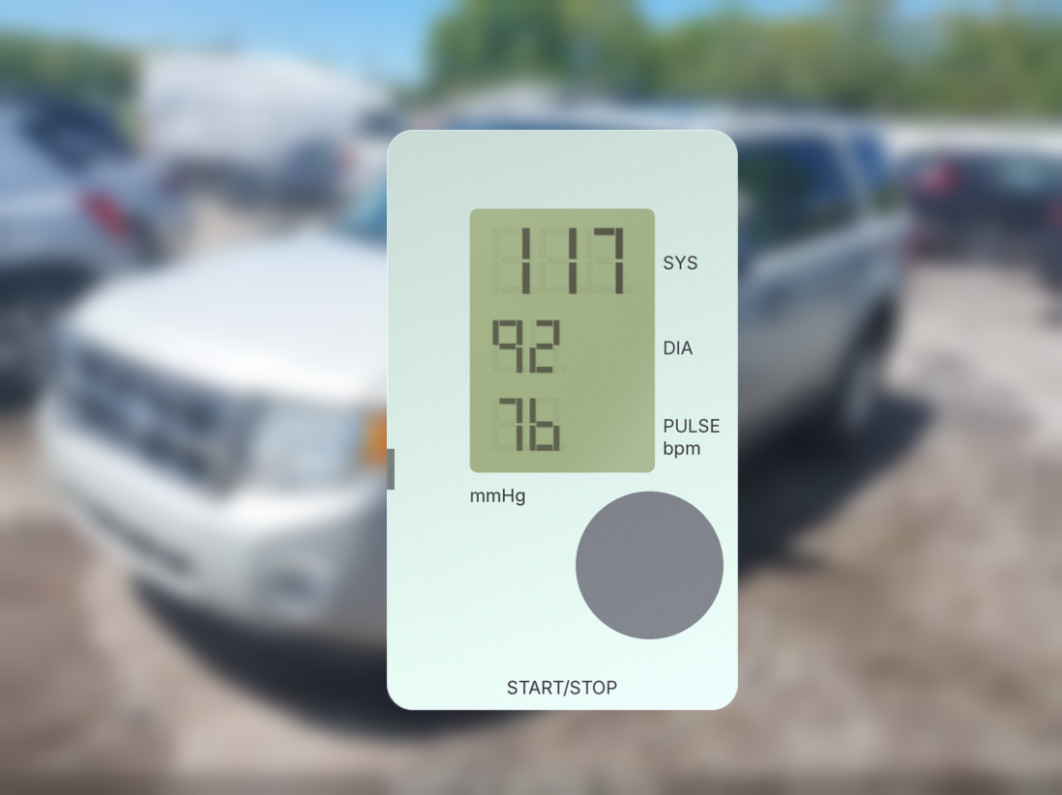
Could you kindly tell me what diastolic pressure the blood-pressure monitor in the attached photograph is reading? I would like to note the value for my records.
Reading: 92 mmHg
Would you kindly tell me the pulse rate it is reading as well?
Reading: 76 bpm
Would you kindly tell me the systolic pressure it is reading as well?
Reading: 117 mmHg
